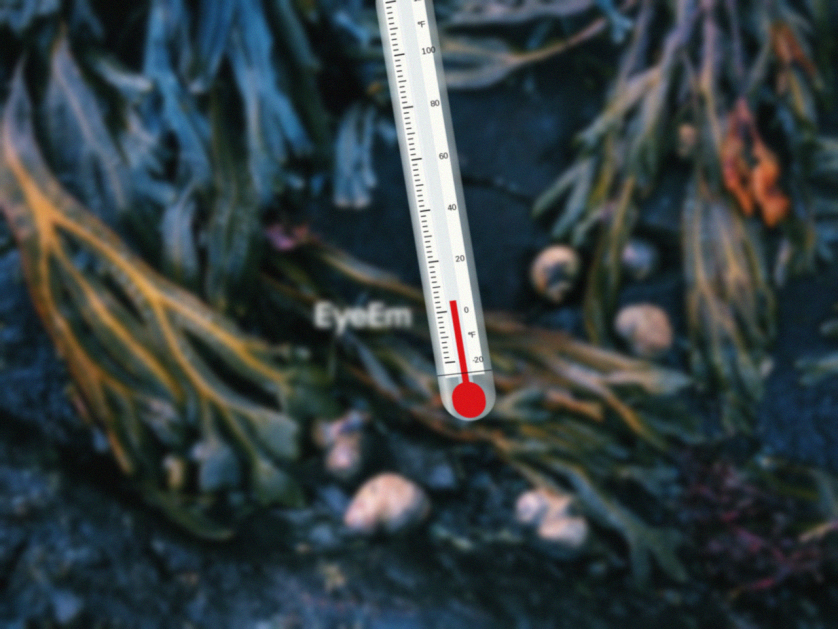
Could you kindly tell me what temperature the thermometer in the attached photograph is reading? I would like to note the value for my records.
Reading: 4 °F
